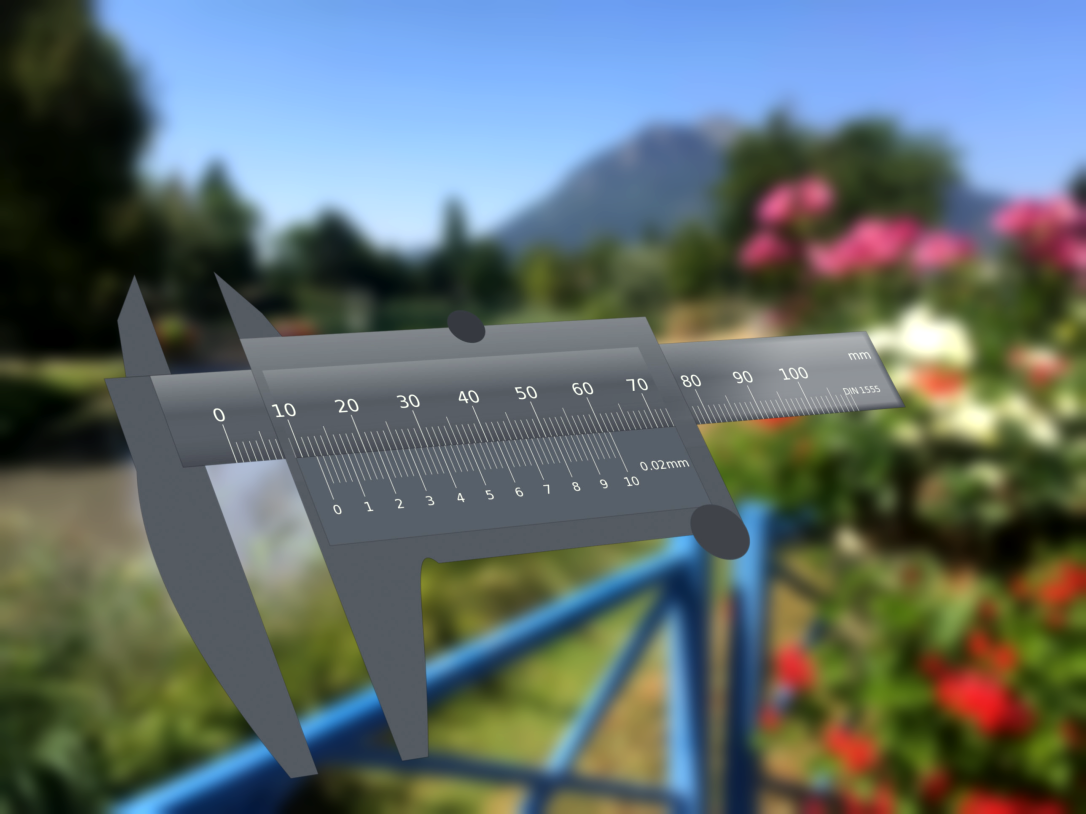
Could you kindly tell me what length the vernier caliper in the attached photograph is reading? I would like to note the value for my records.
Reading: 12.2 mm
